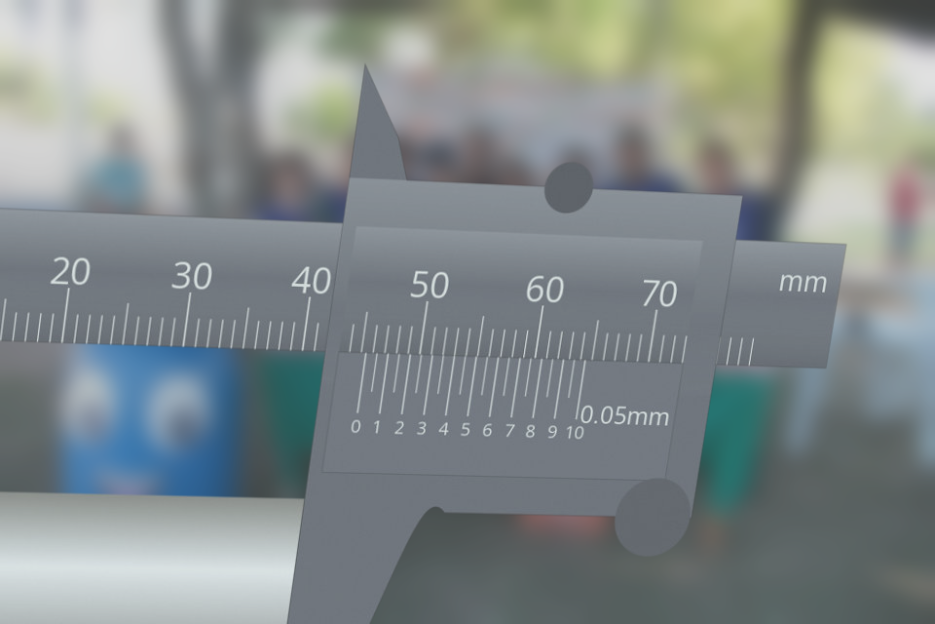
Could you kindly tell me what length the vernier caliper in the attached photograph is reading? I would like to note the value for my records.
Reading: 45.4 mm
